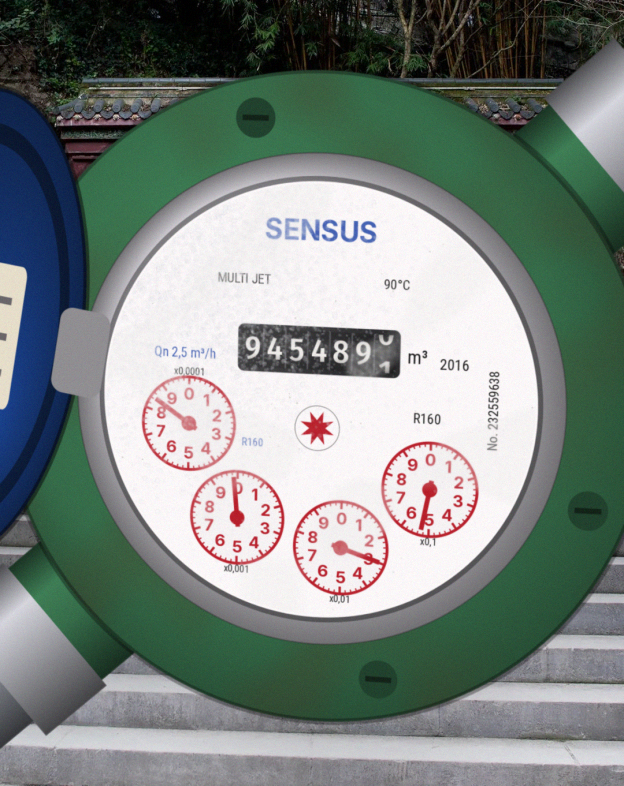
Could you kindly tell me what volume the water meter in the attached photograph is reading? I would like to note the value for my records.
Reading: 9454890.5298 m³
